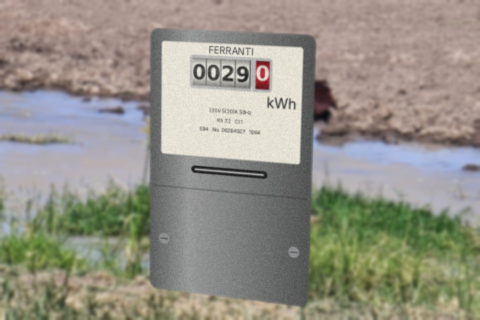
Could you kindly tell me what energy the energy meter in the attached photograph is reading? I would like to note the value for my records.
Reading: 29.0 kWh
